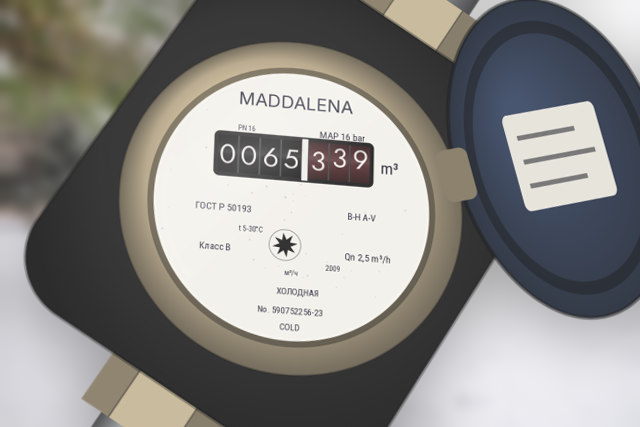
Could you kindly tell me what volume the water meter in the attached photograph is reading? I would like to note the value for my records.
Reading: 65.339 m³
